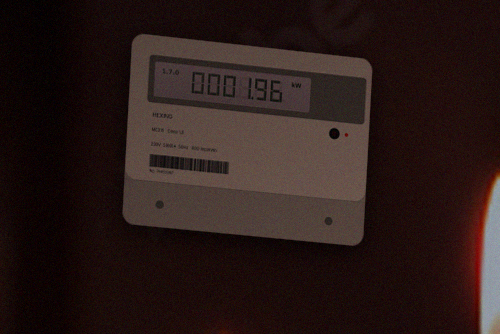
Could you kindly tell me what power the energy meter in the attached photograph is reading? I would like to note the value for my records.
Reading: 1.96 kW
